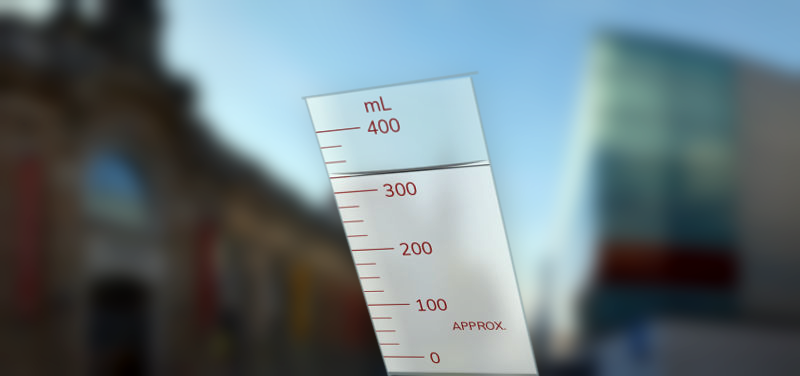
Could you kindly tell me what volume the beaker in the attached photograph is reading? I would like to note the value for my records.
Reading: 325 mL
